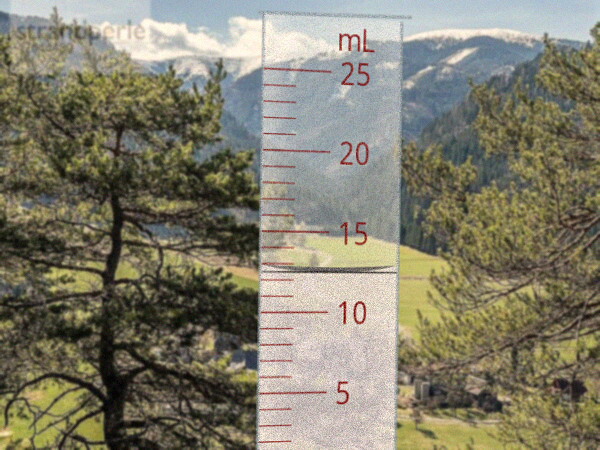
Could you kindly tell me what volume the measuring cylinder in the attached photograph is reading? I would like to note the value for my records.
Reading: 12.5 mL
